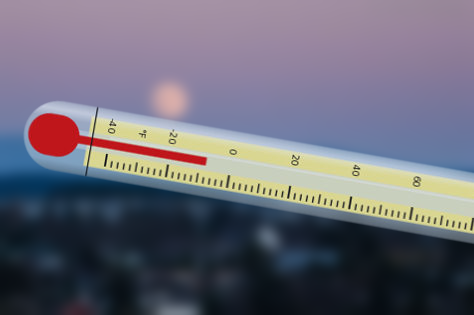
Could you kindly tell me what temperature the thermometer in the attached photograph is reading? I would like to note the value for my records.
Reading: -8 °F
